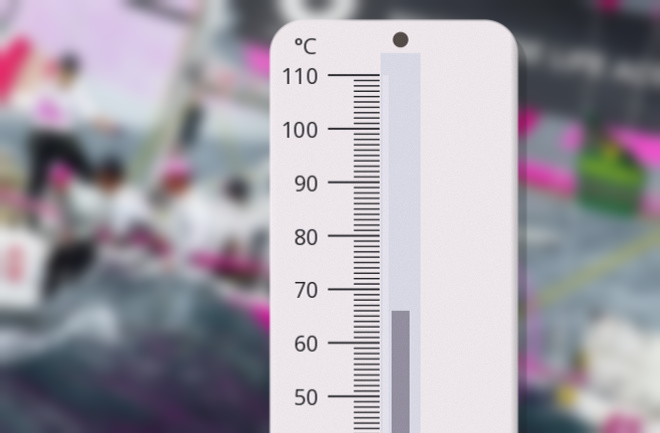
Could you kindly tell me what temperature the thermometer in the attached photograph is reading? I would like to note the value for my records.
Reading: 66 °C
